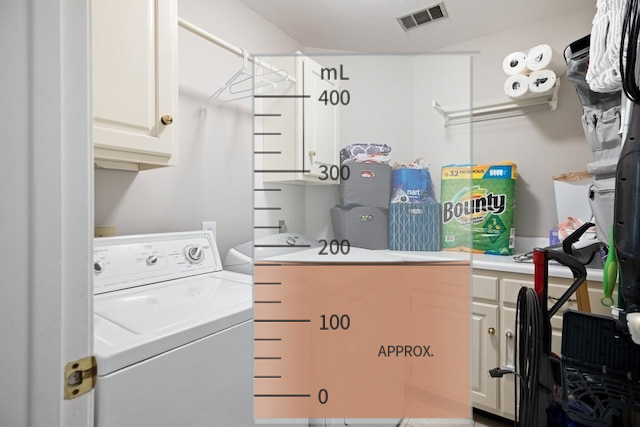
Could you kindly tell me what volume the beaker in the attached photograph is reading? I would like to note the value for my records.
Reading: 175 mL
